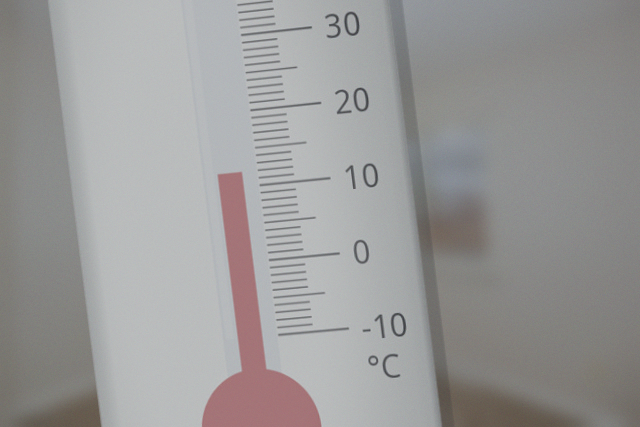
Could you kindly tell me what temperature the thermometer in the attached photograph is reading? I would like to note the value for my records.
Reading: 12 °C
